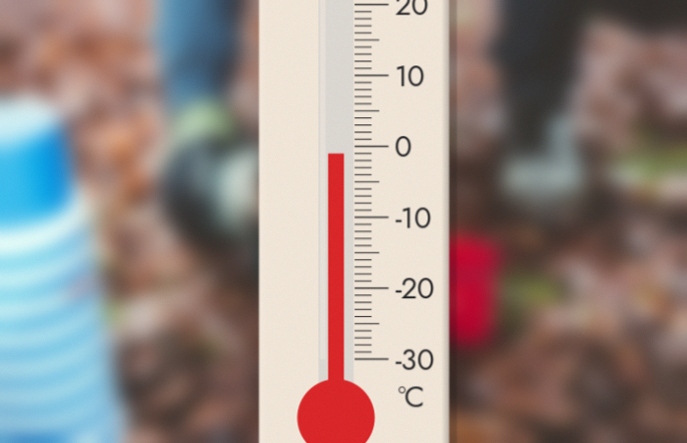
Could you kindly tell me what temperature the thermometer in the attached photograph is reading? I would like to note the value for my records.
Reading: -1 °C
